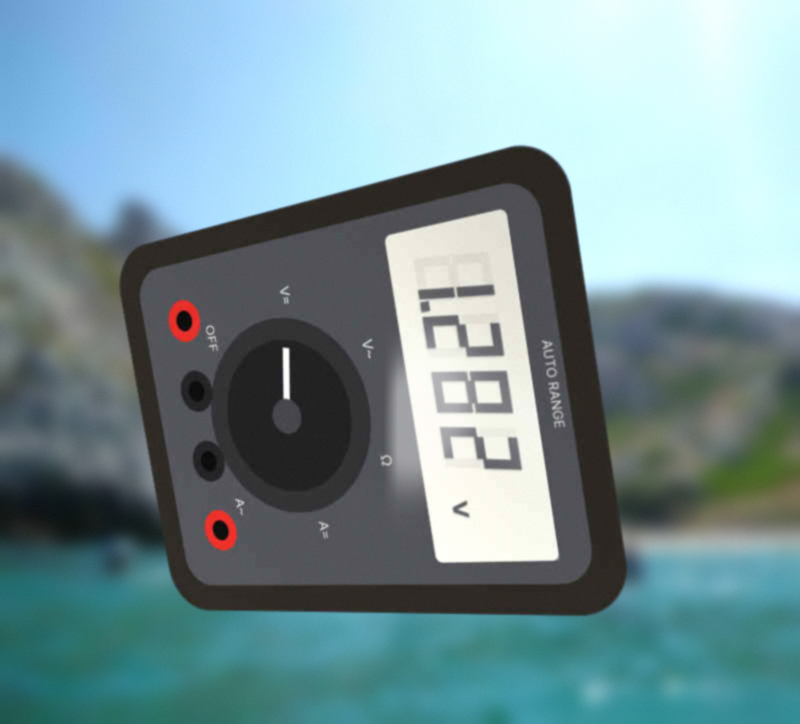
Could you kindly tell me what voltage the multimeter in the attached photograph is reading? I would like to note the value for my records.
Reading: 1.282 V
